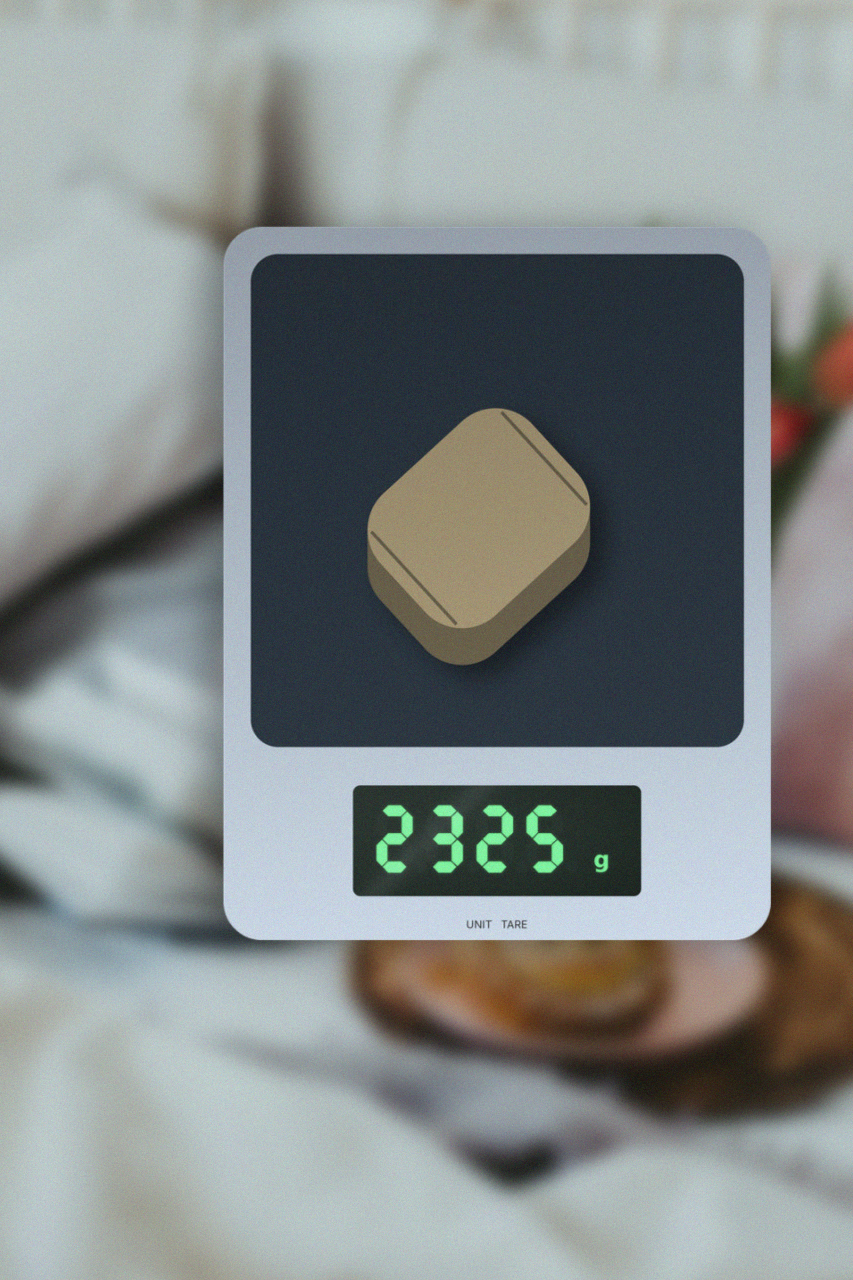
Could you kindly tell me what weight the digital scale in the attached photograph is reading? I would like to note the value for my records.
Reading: 2325 g
